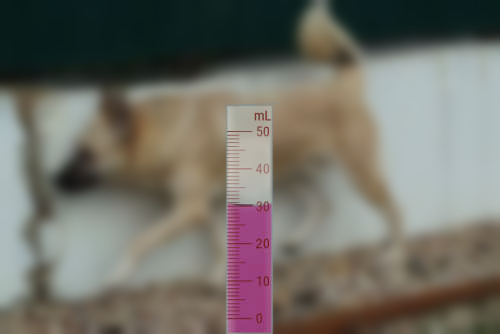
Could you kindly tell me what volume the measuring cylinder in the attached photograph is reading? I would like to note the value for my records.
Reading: 30 mL
